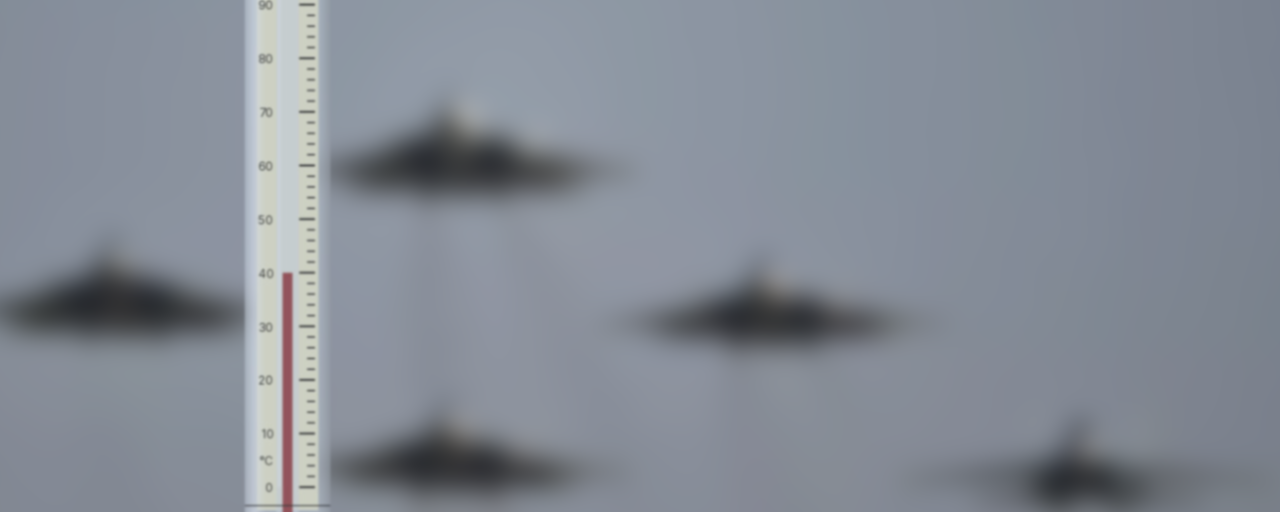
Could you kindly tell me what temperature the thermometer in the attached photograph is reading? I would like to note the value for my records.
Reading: 40 °C
